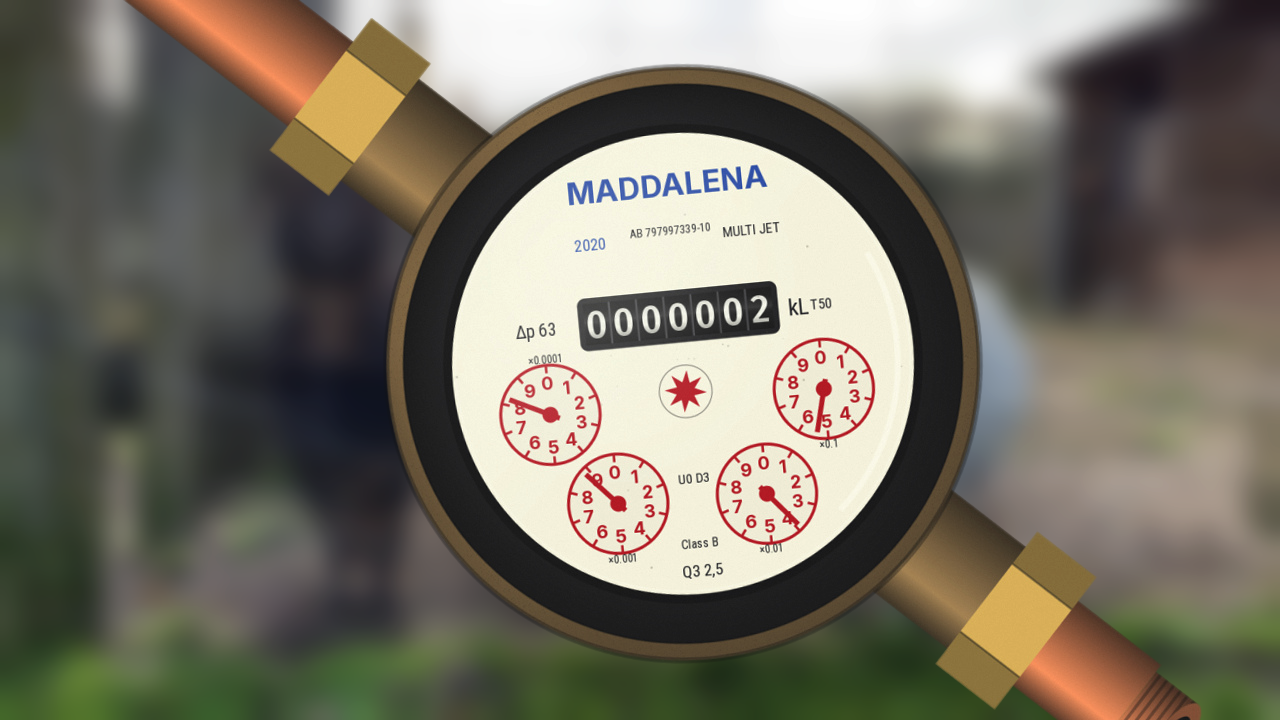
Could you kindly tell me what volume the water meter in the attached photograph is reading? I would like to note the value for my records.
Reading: 2.5388 kL
